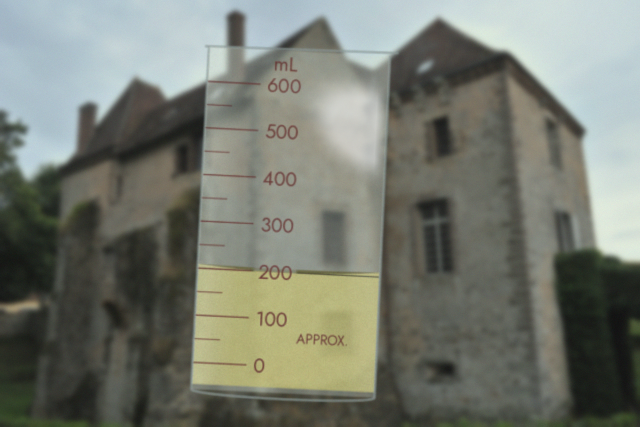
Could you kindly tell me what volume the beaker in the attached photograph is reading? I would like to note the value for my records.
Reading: 200 mL
